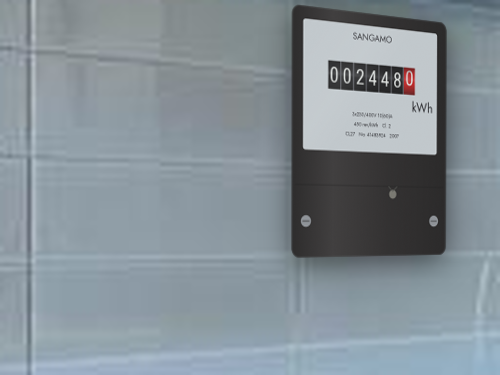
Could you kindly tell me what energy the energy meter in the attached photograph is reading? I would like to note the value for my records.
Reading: 2448.0 kWh
